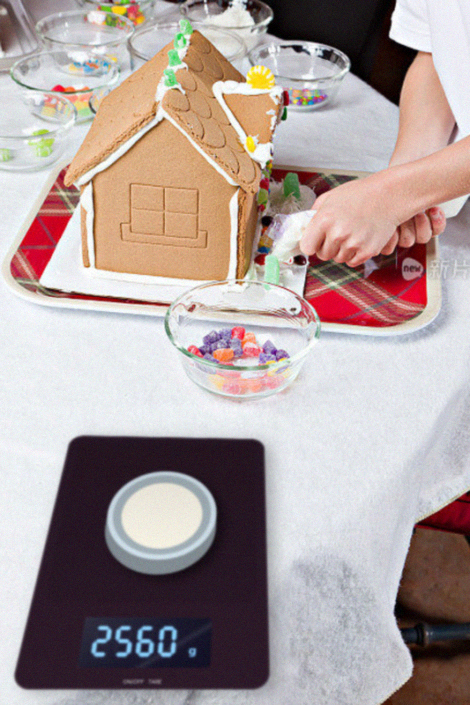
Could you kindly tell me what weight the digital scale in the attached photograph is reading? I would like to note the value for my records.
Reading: 2560 g
